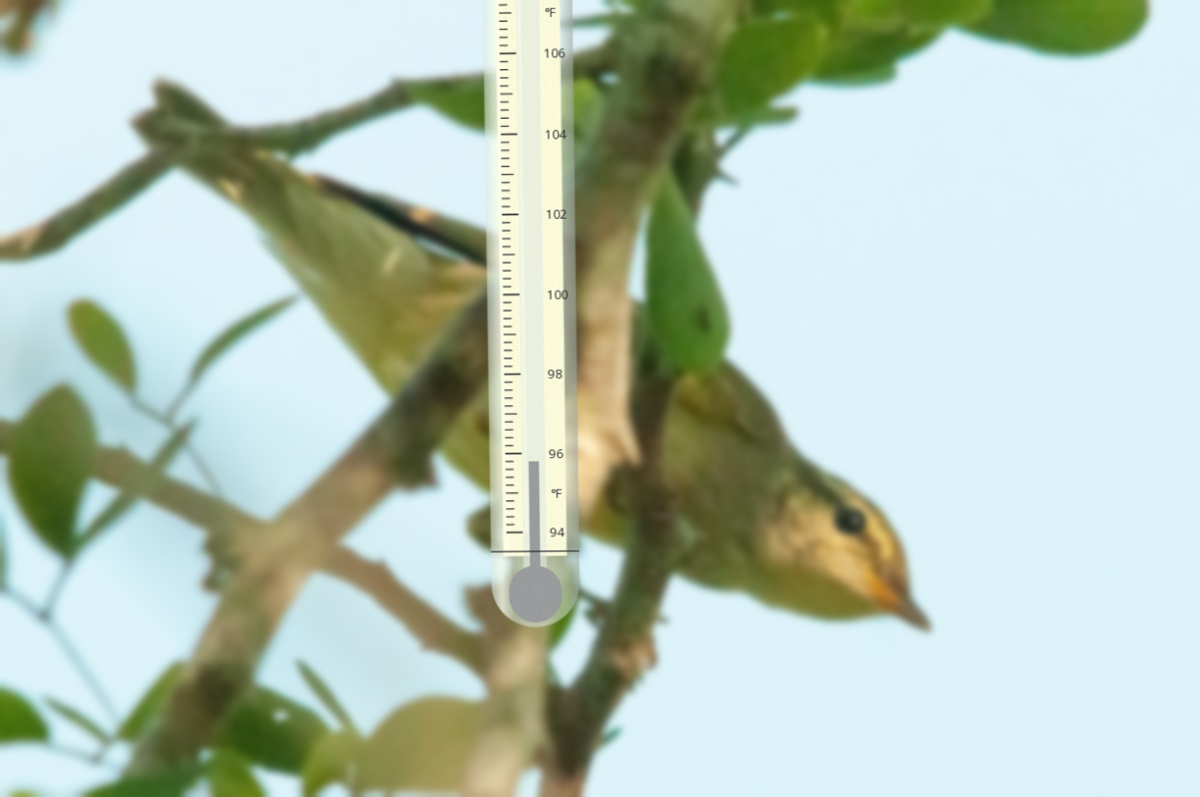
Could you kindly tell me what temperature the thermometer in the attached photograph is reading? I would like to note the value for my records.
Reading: 95.8 °F
